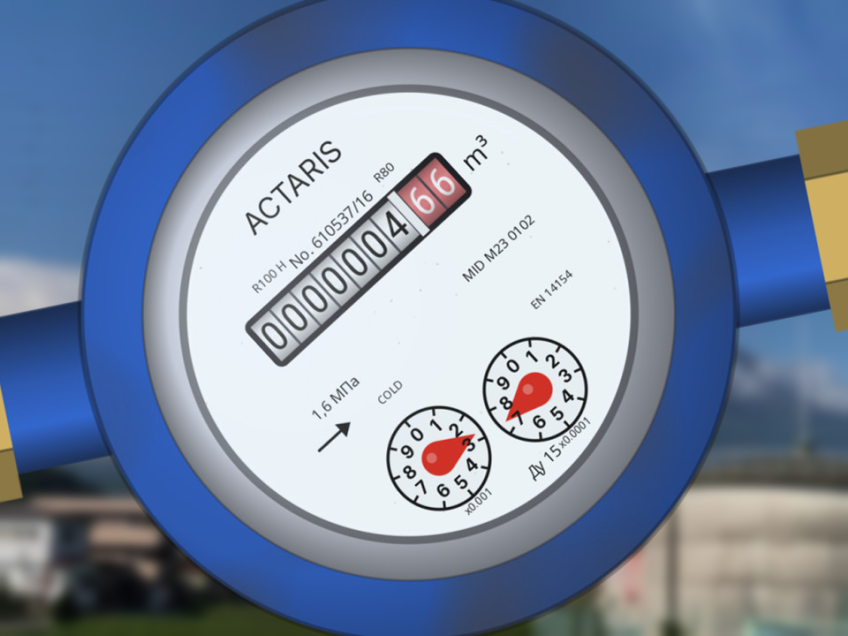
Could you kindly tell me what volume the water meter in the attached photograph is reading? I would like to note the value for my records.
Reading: 4.6627 m³
